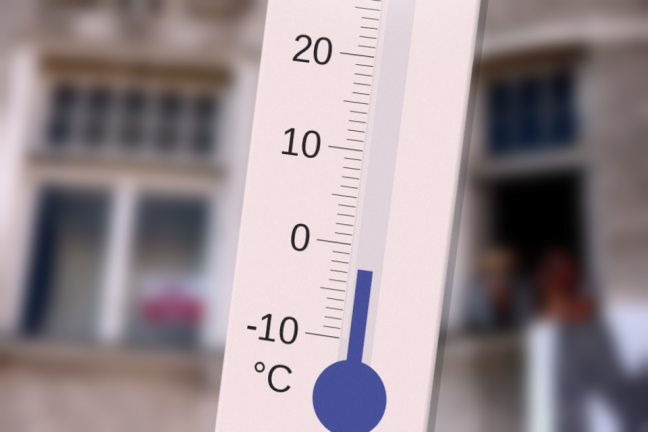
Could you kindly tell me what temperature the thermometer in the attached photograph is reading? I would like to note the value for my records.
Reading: -2.5 °C
